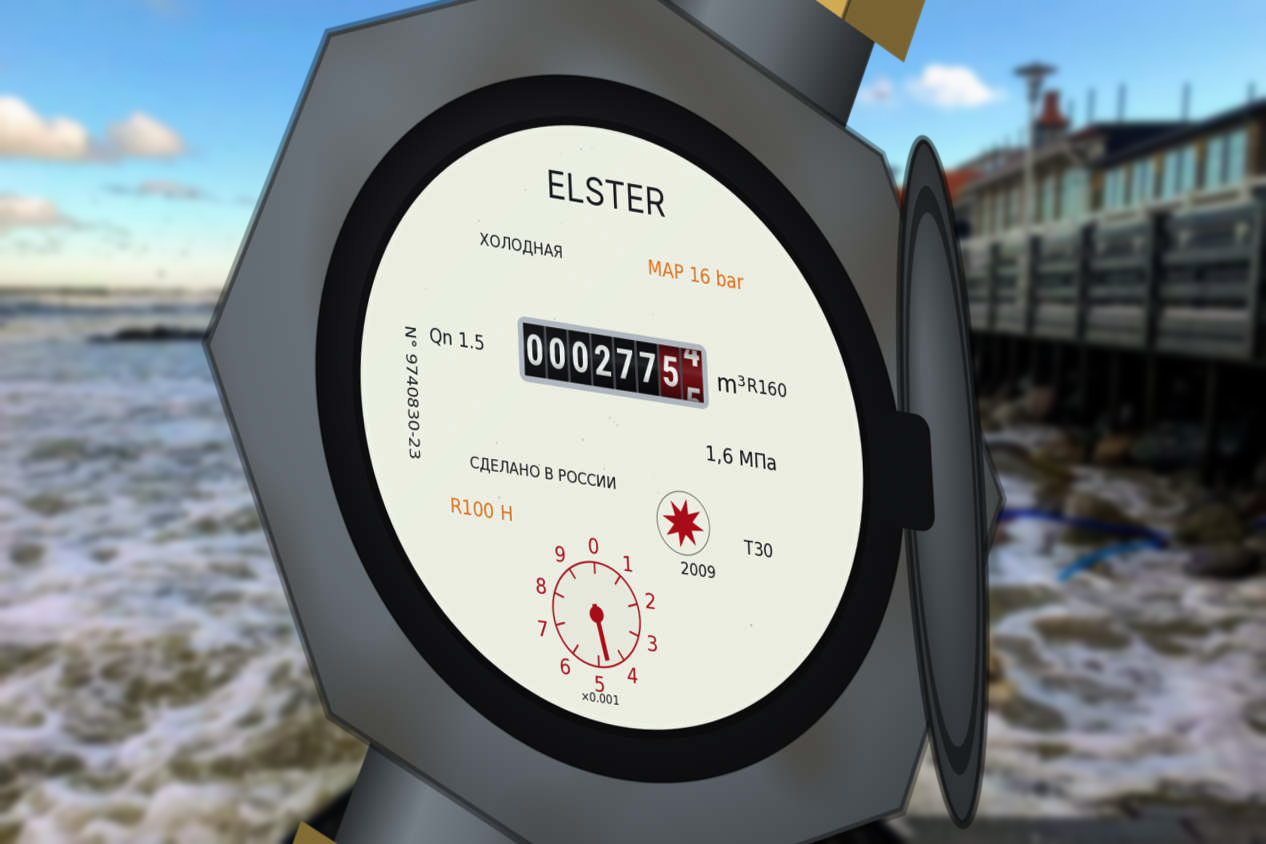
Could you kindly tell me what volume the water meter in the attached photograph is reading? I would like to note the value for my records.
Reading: 277.544 m³
